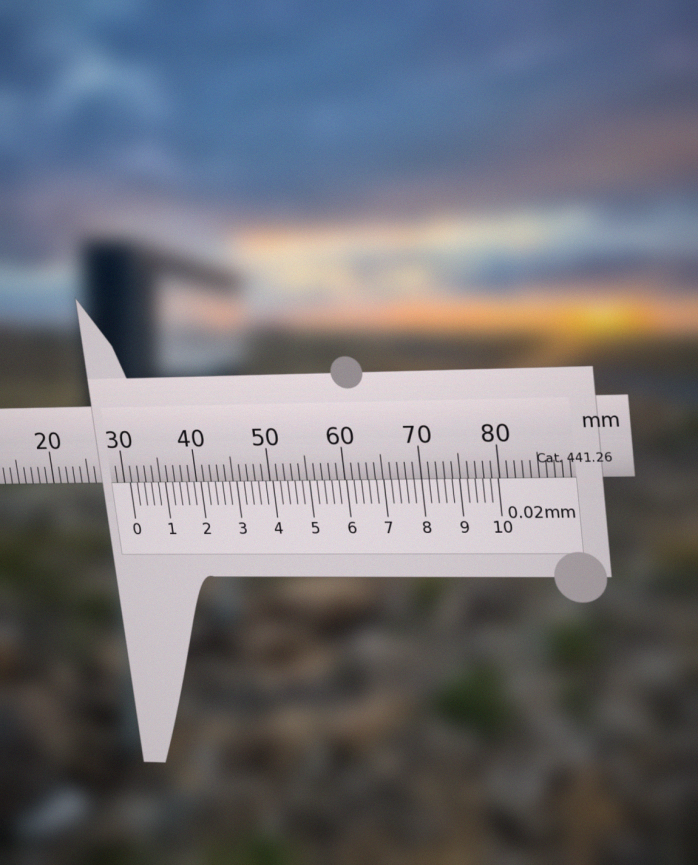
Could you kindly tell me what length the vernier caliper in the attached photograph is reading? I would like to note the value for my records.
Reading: 30.8 mm
